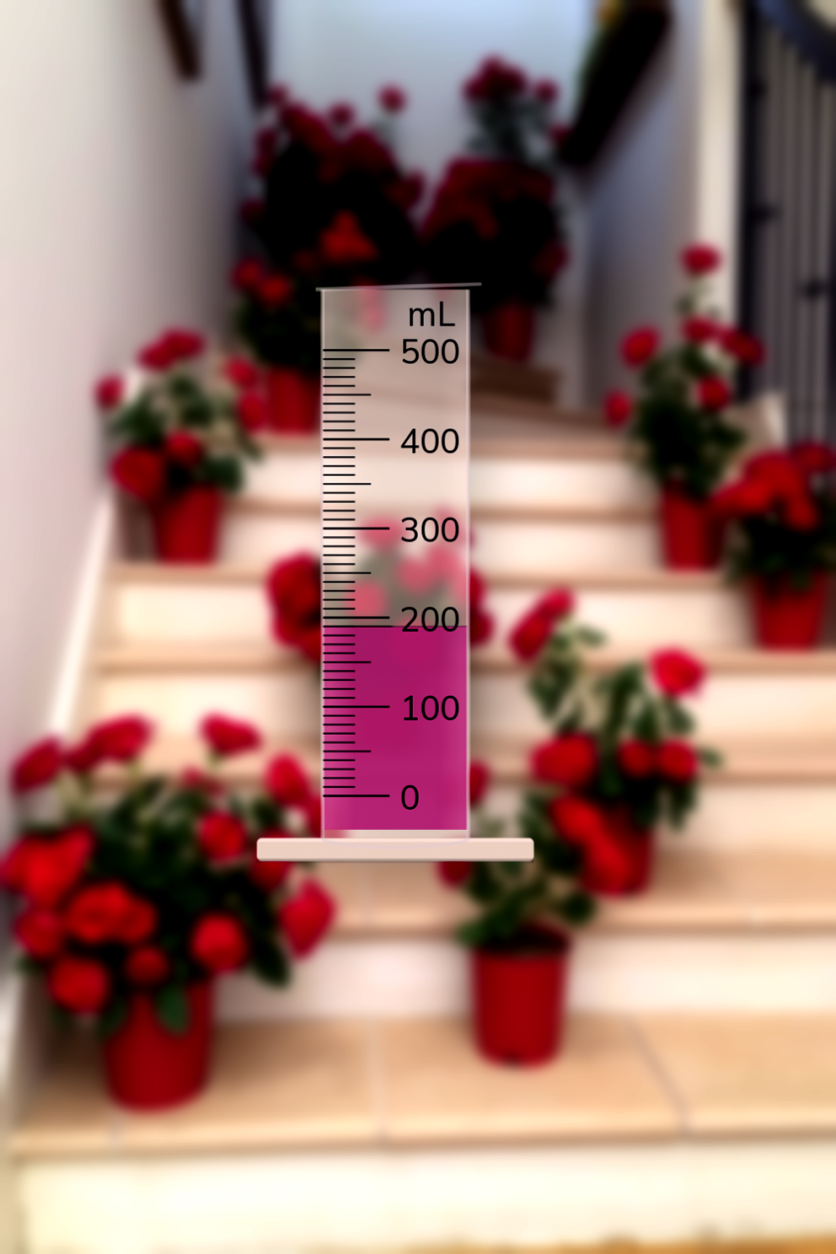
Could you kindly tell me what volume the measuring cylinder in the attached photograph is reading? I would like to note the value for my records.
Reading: 190 mL
